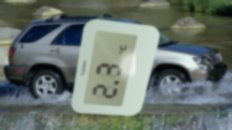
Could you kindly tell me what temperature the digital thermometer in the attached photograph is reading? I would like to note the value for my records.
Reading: 2.3 °C
